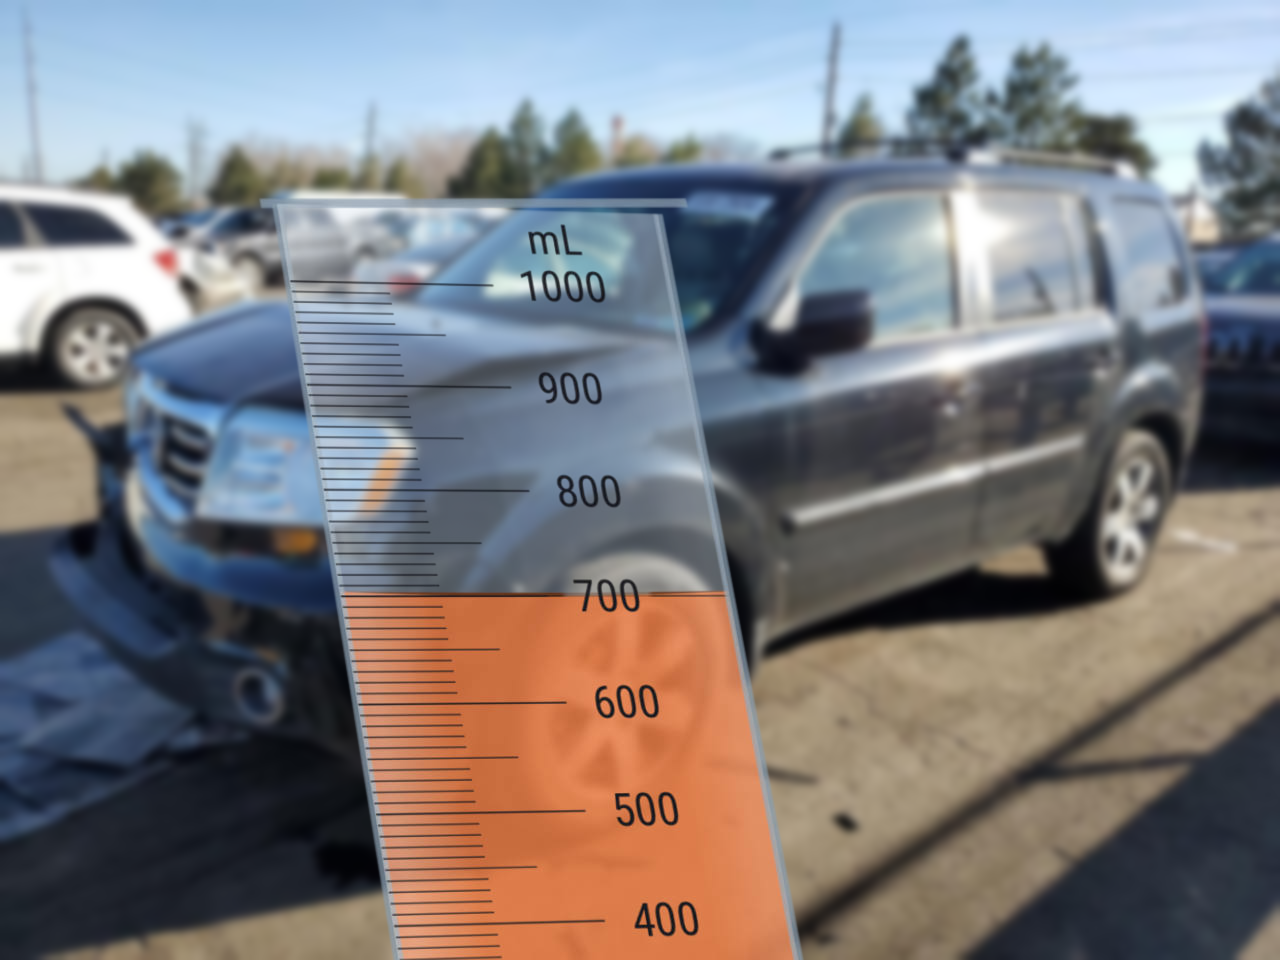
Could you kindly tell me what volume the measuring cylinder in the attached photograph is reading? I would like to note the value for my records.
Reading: 700 mL
